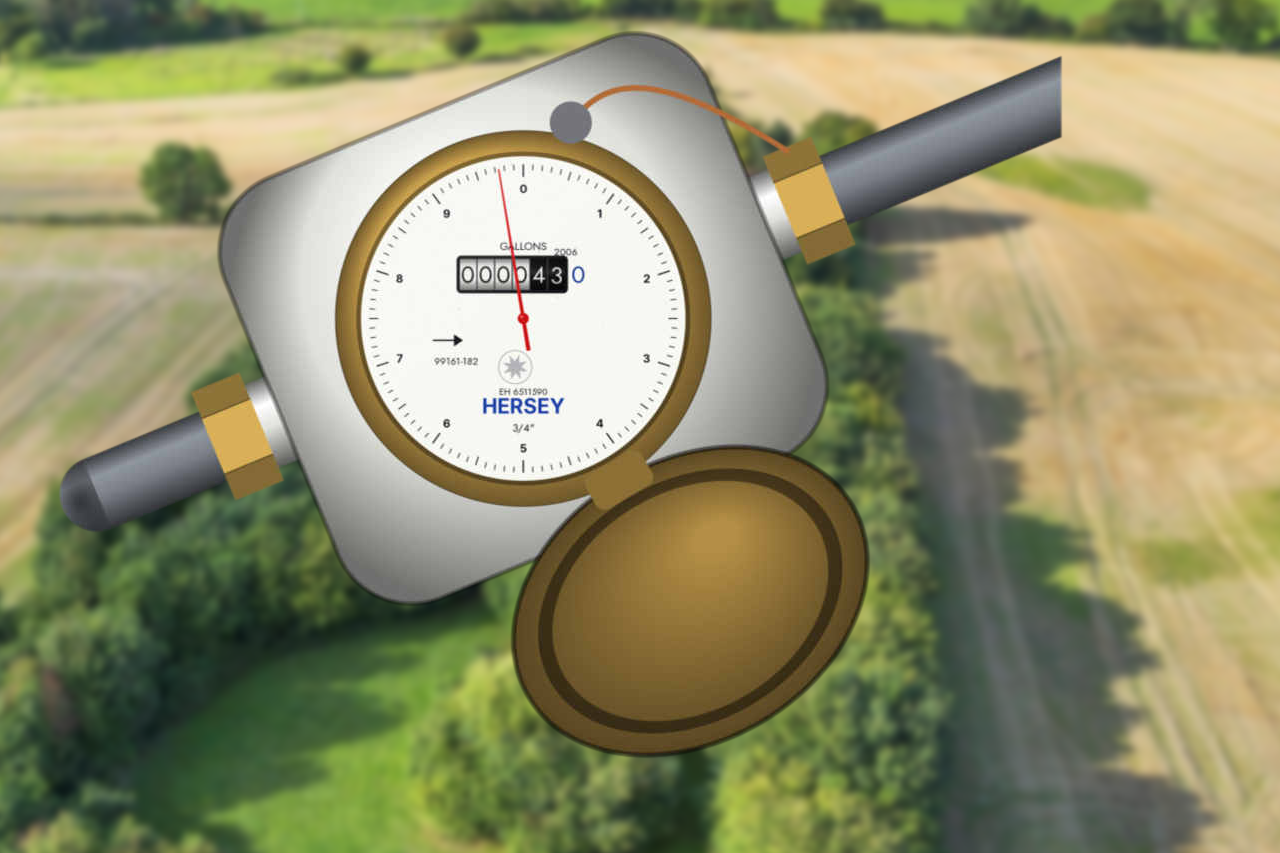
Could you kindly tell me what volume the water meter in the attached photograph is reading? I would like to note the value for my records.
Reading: 429.7 gal
